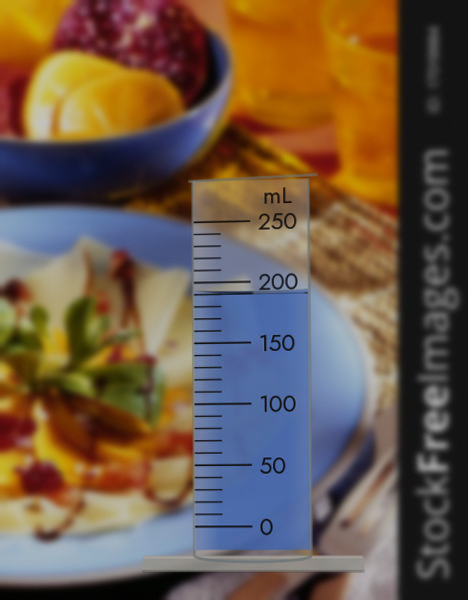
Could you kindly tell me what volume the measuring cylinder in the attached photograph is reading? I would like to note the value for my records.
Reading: 190 mL
